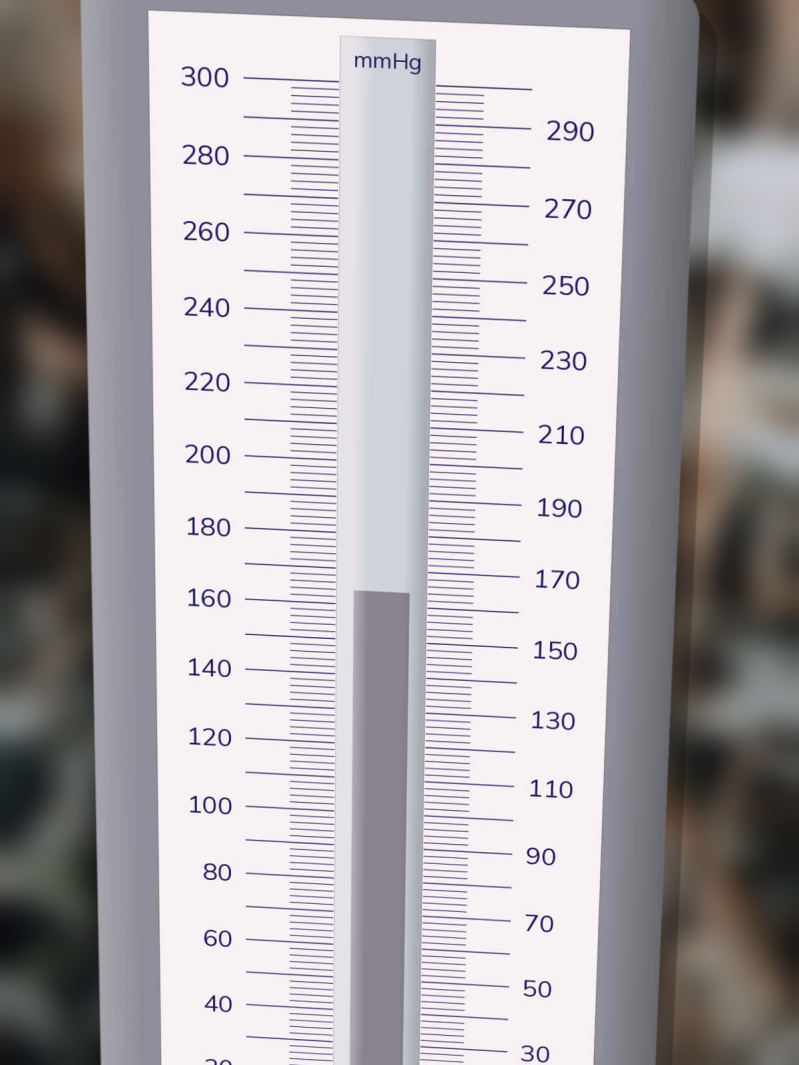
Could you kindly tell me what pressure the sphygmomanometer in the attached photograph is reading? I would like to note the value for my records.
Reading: 164 mmHg
